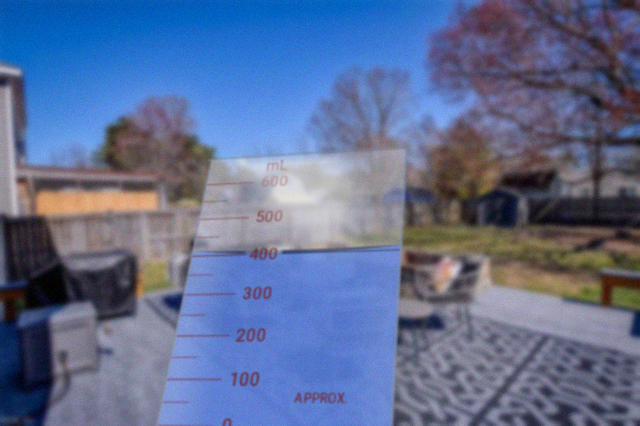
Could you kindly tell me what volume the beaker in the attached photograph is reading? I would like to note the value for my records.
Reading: 400 mL
